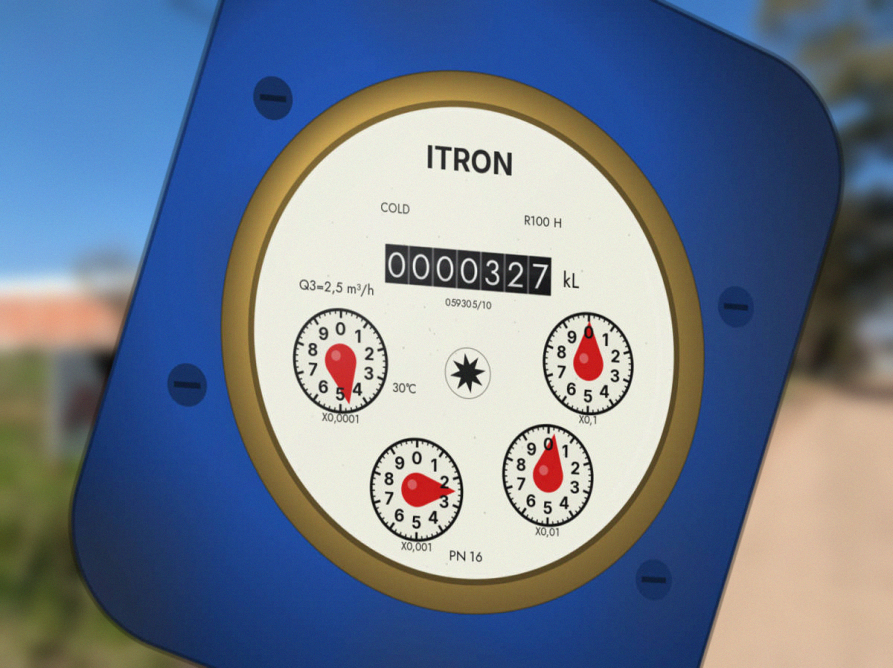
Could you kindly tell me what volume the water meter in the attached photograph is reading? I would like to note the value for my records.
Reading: 327.0024 kL
